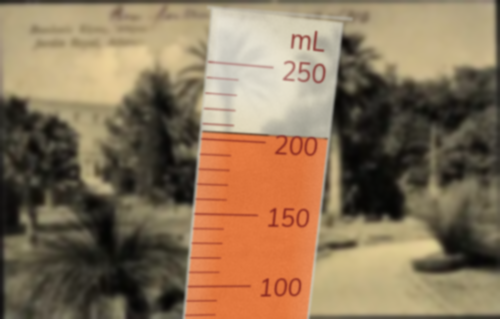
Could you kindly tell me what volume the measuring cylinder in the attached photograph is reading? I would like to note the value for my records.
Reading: 205 mL
